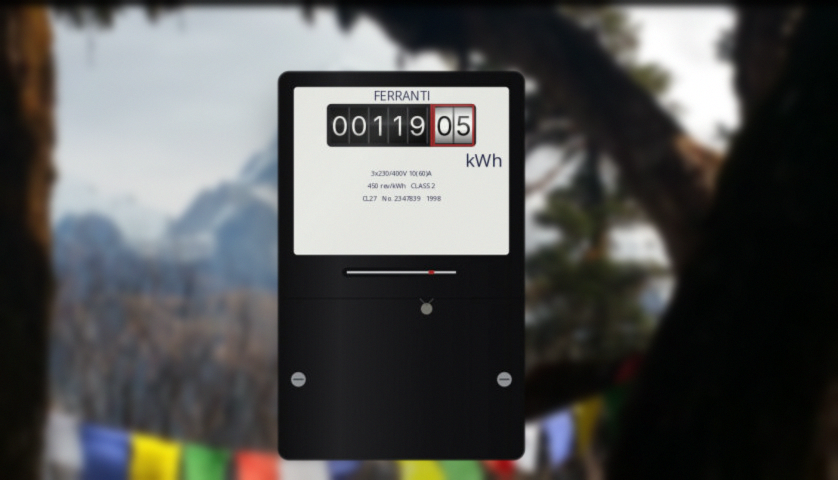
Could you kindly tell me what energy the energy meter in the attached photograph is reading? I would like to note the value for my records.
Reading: 119.05 kWh
